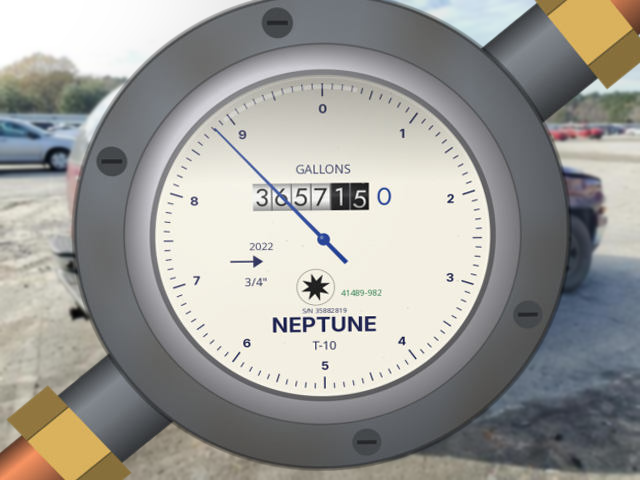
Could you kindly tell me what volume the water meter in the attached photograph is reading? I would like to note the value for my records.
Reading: 3657148.8 gal
